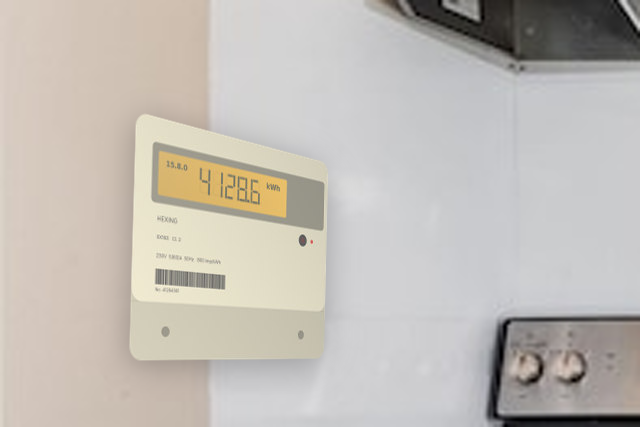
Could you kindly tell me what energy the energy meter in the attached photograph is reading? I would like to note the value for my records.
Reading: 4128.6 kWh
